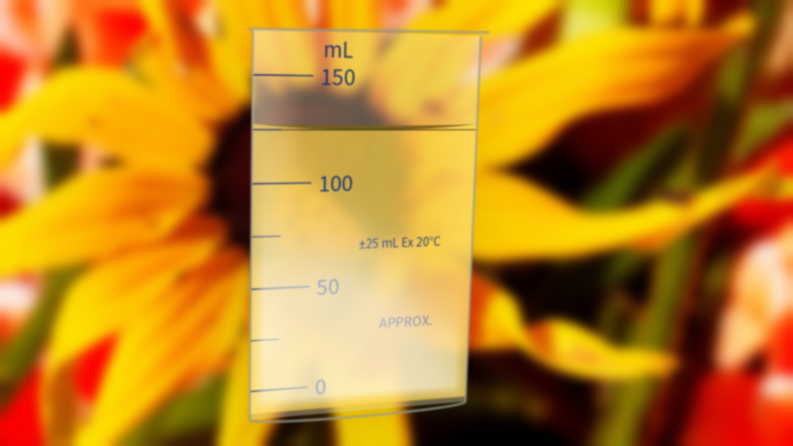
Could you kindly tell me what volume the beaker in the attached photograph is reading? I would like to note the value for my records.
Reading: 125 mL
